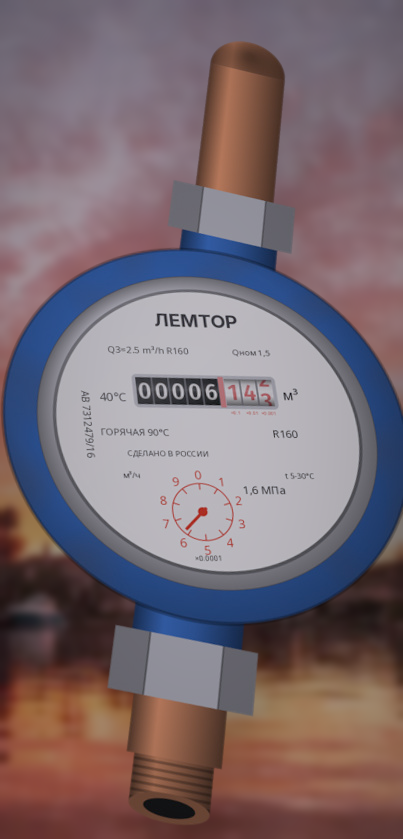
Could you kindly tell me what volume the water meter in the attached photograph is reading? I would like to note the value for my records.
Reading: 6.1426 m³
